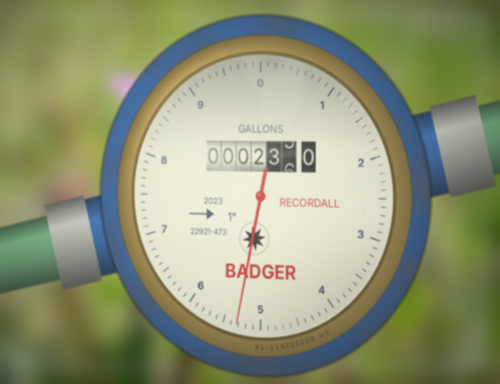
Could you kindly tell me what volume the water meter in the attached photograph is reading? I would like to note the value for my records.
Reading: 2355.3 gal
